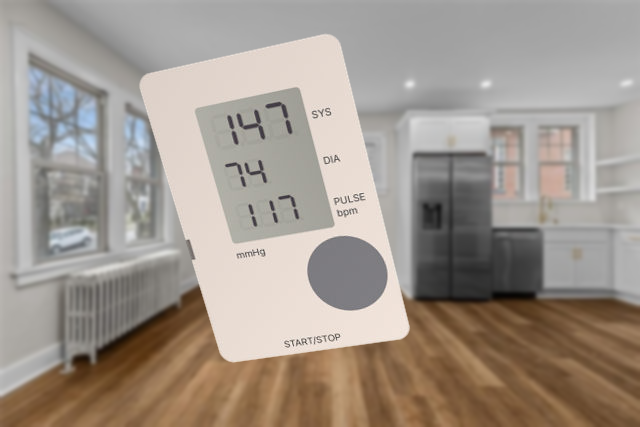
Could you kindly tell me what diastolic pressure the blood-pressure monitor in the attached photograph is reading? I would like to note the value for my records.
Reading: 74 mmHg
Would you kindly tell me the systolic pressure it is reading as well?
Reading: 147 mmHg
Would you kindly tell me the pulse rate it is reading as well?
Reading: 117 bpm
